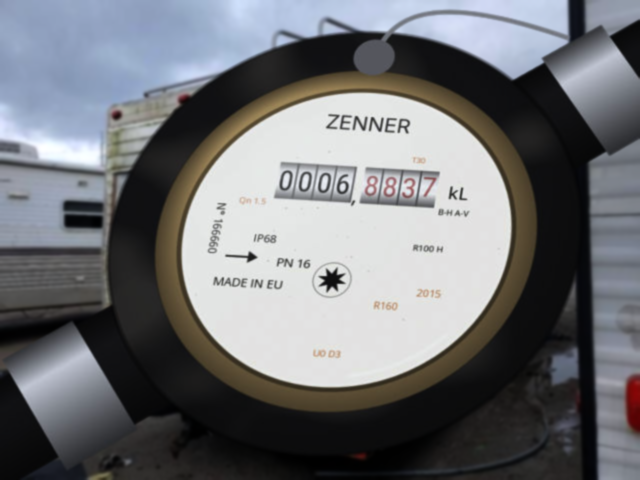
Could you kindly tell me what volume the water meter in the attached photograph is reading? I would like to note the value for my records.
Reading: 6.8837 kL
